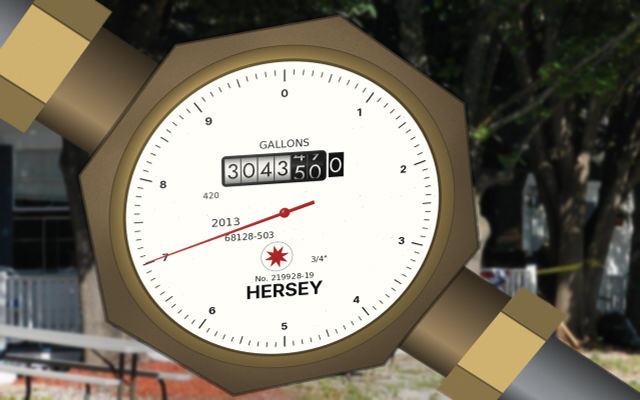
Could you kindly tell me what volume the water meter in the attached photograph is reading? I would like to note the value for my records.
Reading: 3043497.0 gal
